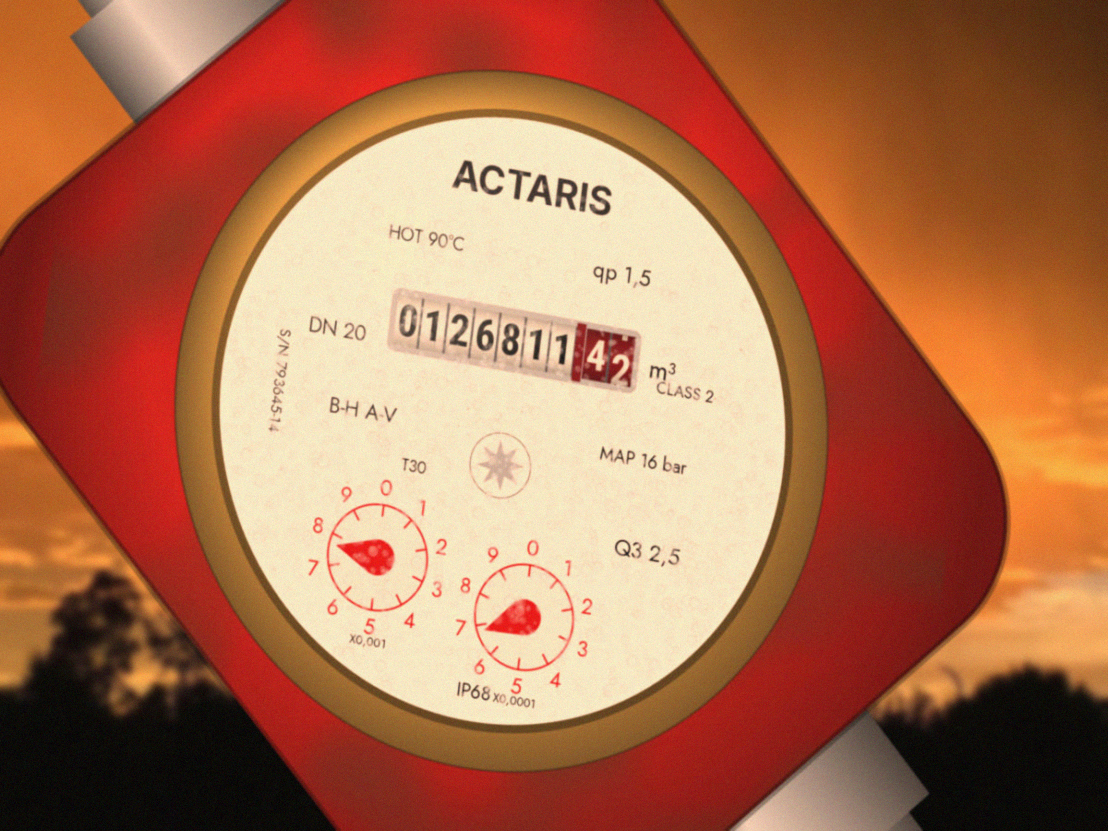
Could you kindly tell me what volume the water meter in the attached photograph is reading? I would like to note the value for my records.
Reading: 126811.4176 m³
